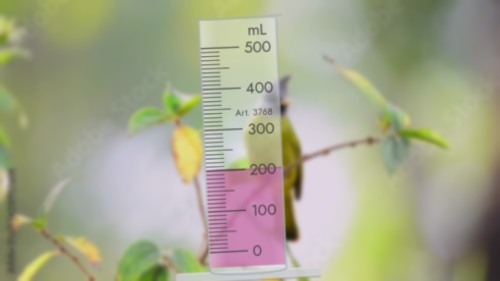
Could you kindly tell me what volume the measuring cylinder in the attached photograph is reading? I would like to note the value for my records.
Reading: 200 mL
